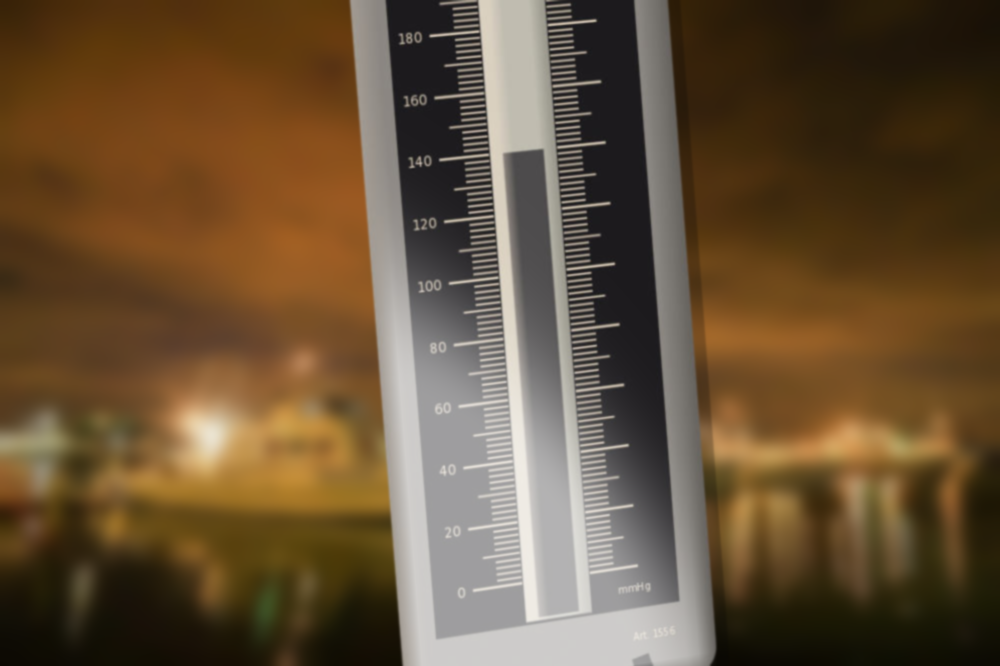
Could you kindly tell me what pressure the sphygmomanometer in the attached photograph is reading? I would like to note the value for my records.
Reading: 140 mmHg
